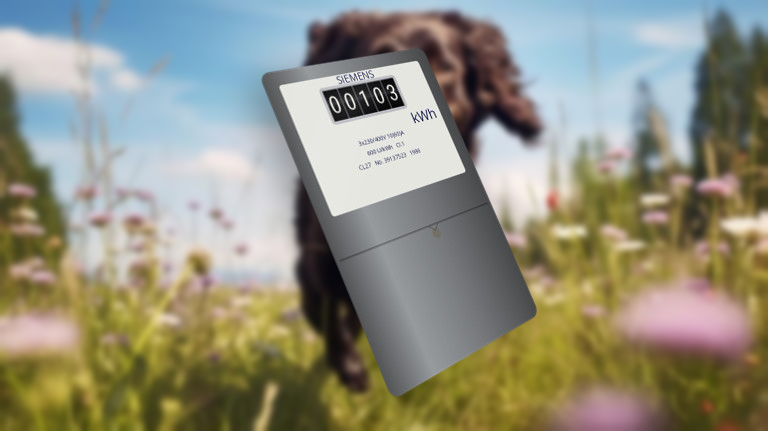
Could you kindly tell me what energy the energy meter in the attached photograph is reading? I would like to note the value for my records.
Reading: 103 kWh
